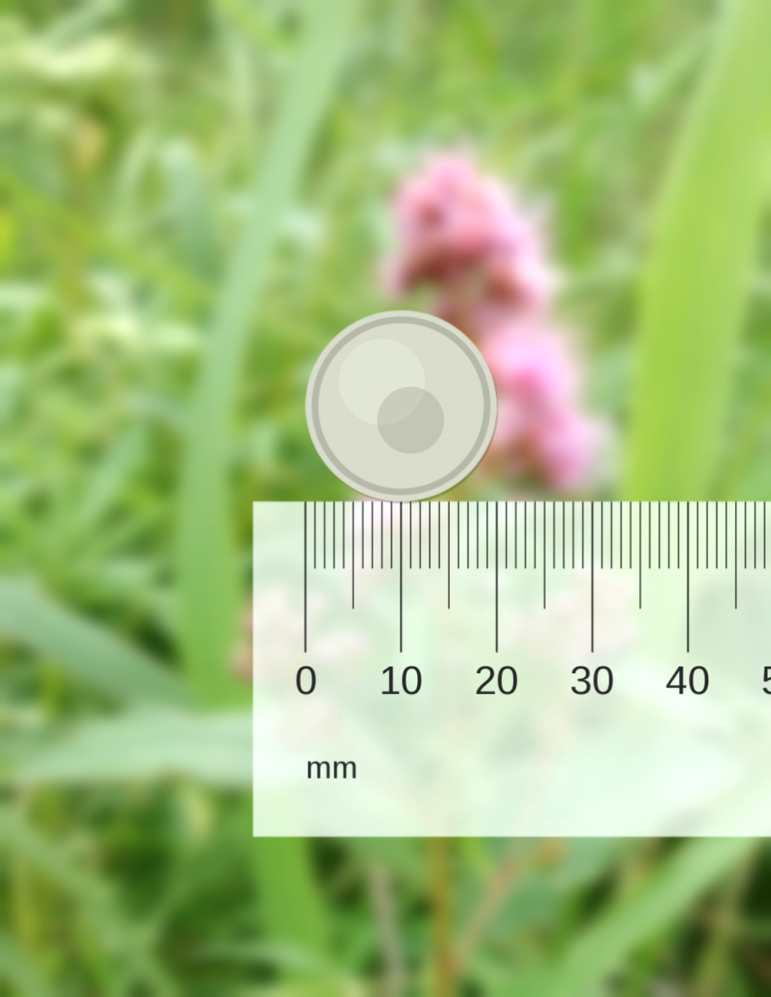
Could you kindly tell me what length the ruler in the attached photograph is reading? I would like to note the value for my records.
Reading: 20 mm
